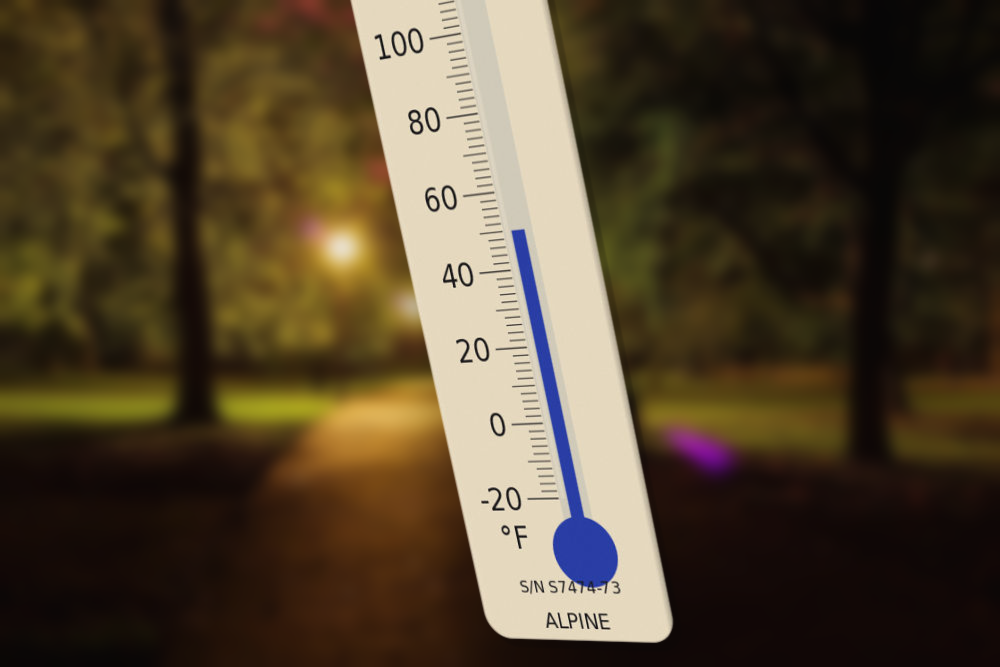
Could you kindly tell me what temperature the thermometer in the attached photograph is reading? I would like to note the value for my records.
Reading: 50 °F
